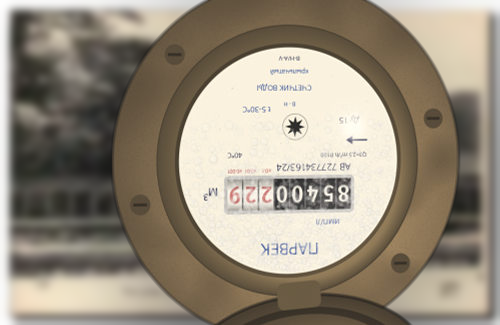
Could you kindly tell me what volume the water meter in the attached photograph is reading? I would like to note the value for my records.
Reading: 85400.229 m³
